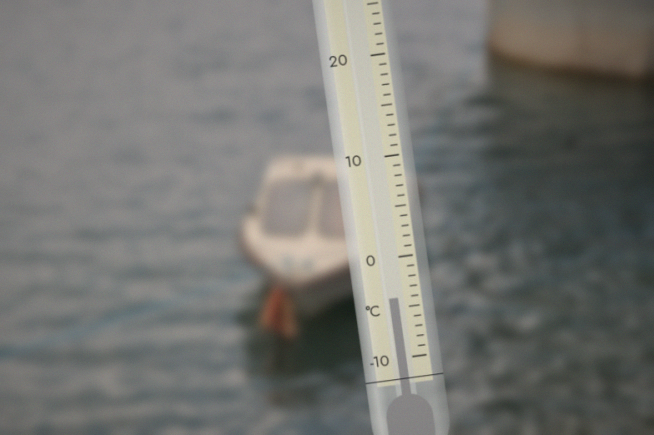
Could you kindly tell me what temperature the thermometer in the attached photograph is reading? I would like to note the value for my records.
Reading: -4 °C
